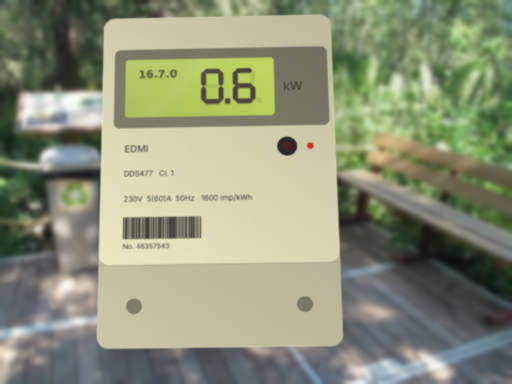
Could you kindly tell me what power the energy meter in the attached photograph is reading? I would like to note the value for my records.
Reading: 0.6 kW
